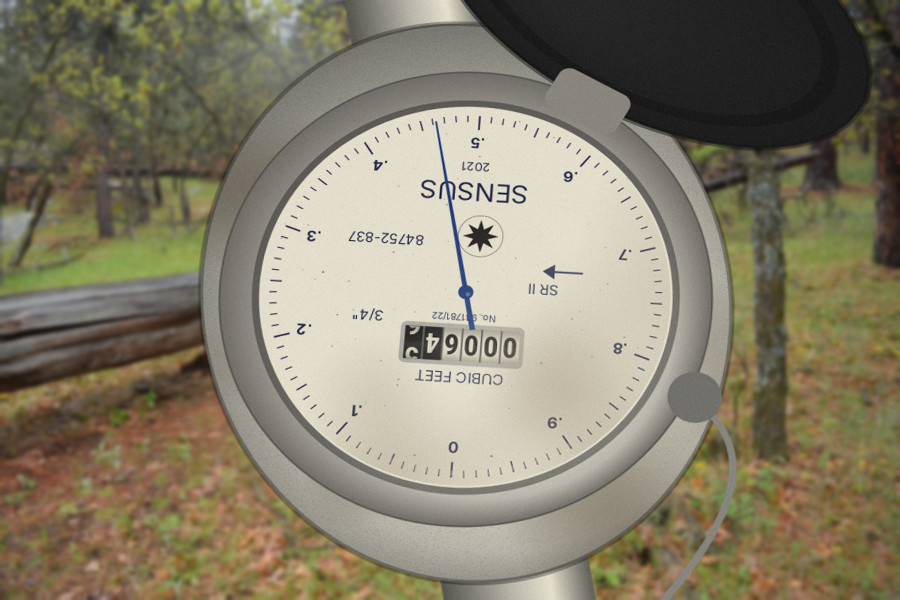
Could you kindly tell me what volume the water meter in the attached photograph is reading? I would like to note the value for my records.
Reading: 645.46 ft³
